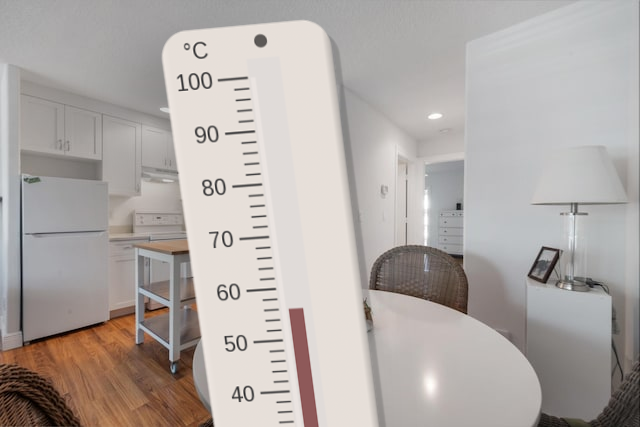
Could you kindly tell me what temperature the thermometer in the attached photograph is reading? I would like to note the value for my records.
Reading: 56 °C
